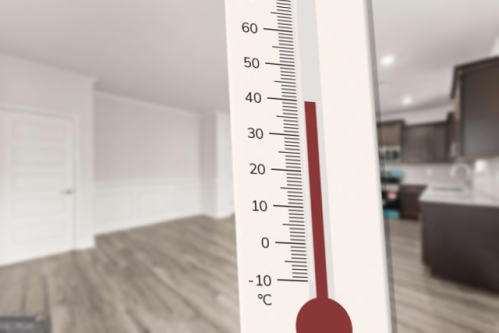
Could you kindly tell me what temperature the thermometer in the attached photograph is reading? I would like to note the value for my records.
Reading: 40 °C
